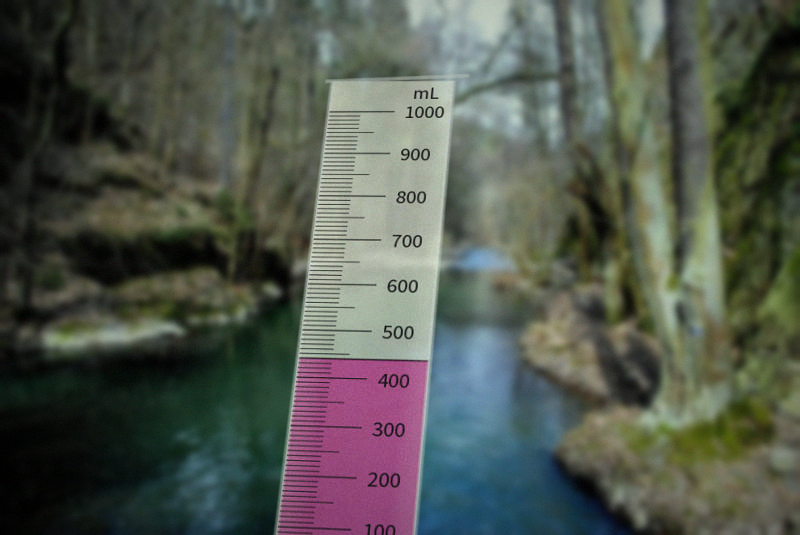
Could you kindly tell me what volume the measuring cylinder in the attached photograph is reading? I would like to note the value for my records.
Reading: 440 mL
